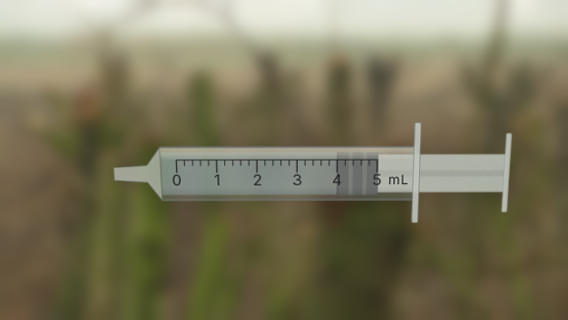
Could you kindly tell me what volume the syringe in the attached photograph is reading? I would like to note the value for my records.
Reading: 4 mL
